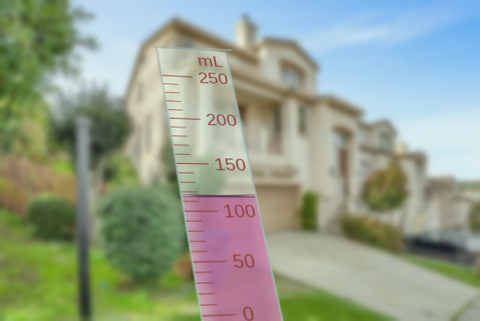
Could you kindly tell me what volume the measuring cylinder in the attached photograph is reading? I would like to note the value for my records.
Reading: 115 mL
